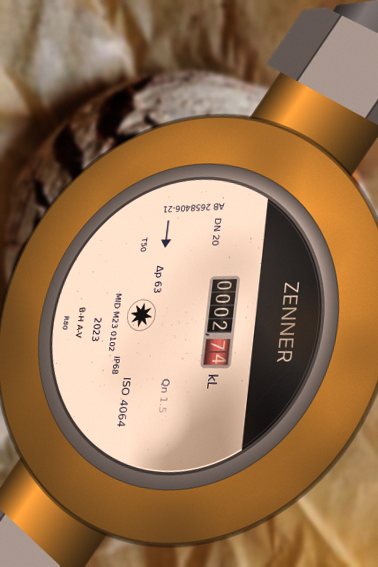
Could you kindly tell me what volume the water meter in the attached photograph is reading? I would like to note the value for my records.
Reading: 2.74 kL
